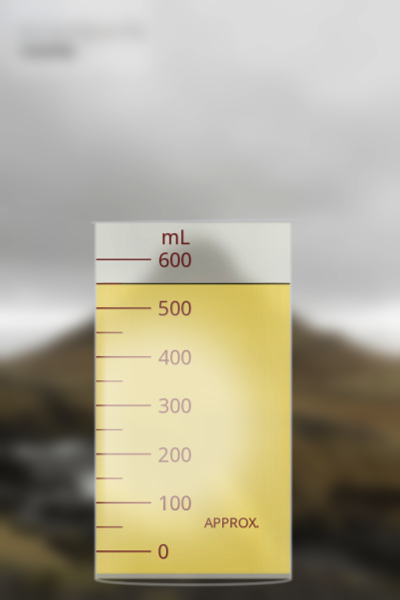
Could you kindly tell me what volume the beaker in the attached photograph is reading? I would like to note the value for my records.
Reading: 550 mL
